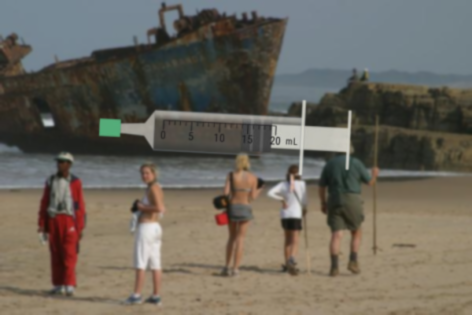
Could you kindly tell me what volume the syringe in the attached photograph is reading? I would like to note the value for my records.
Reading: 14 mL
